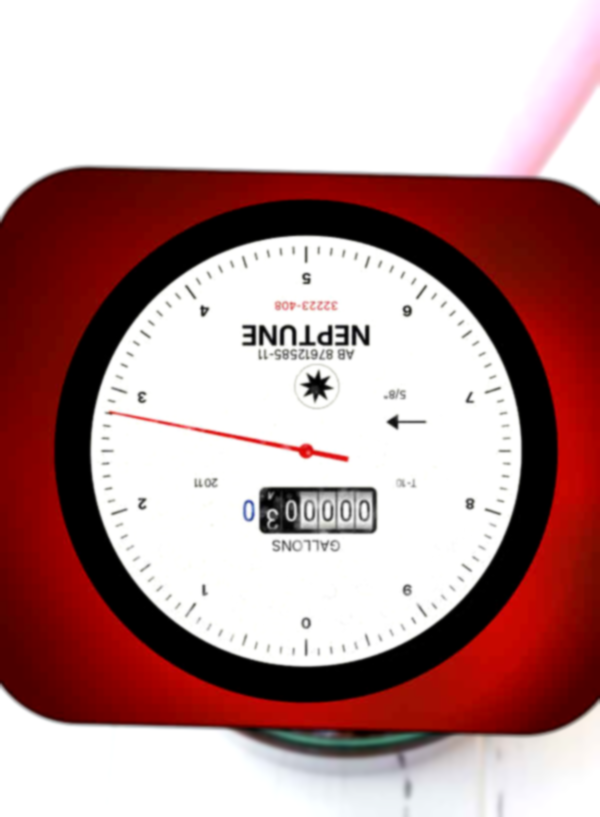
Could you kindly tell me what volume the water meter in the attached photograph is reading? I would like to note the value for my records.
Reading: 32.8 gal
